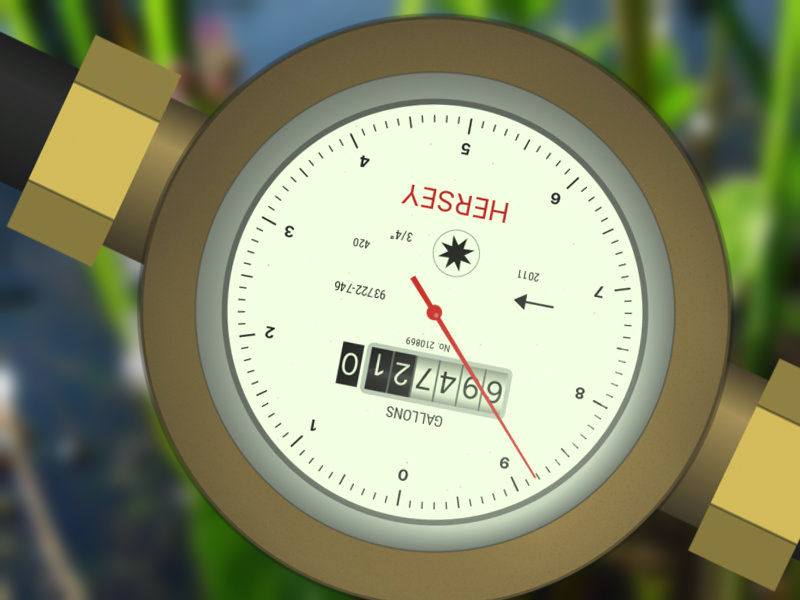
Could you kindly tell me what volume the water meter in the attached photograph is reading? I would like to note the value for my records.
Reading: 6947208.8 gal
